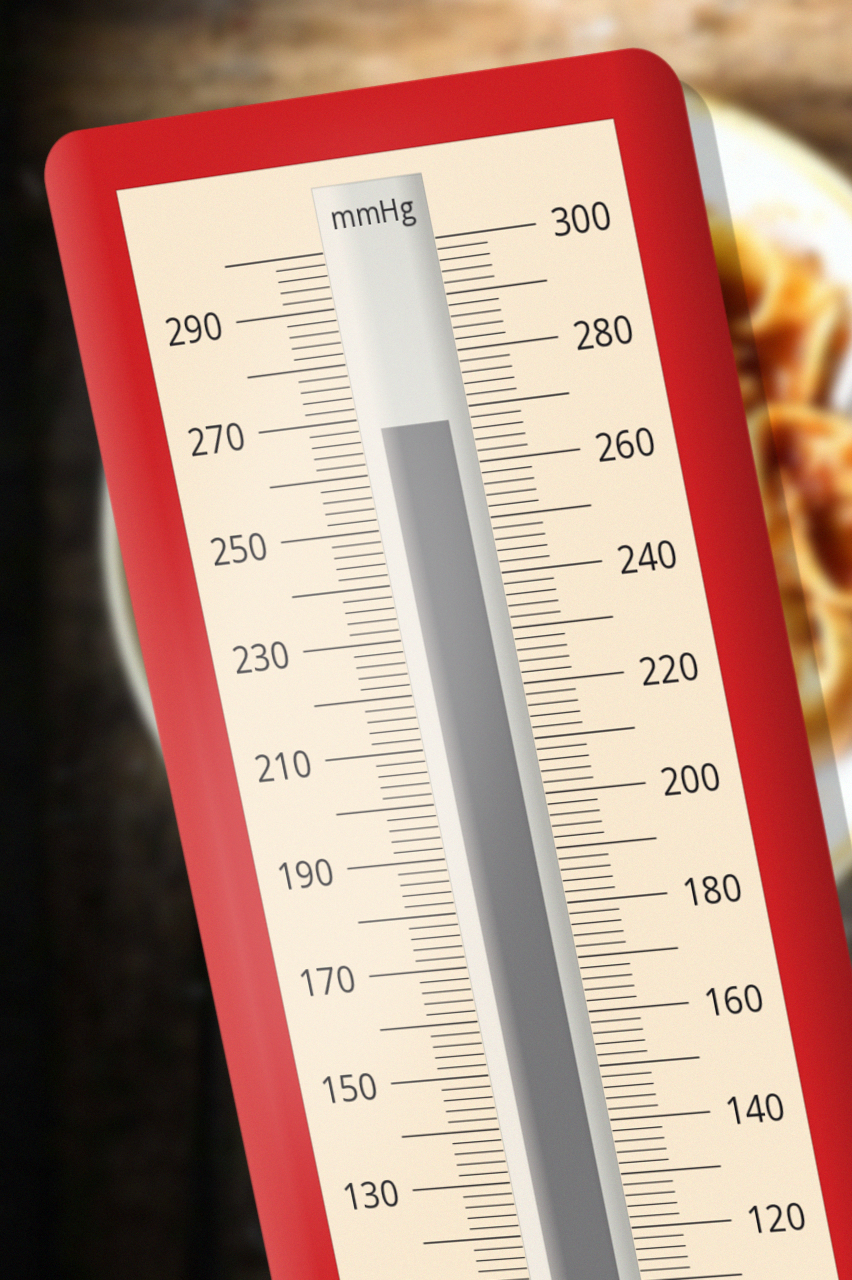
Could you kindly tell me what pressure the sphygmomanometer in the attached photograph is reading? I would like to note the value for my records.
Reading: 268 mmHg
